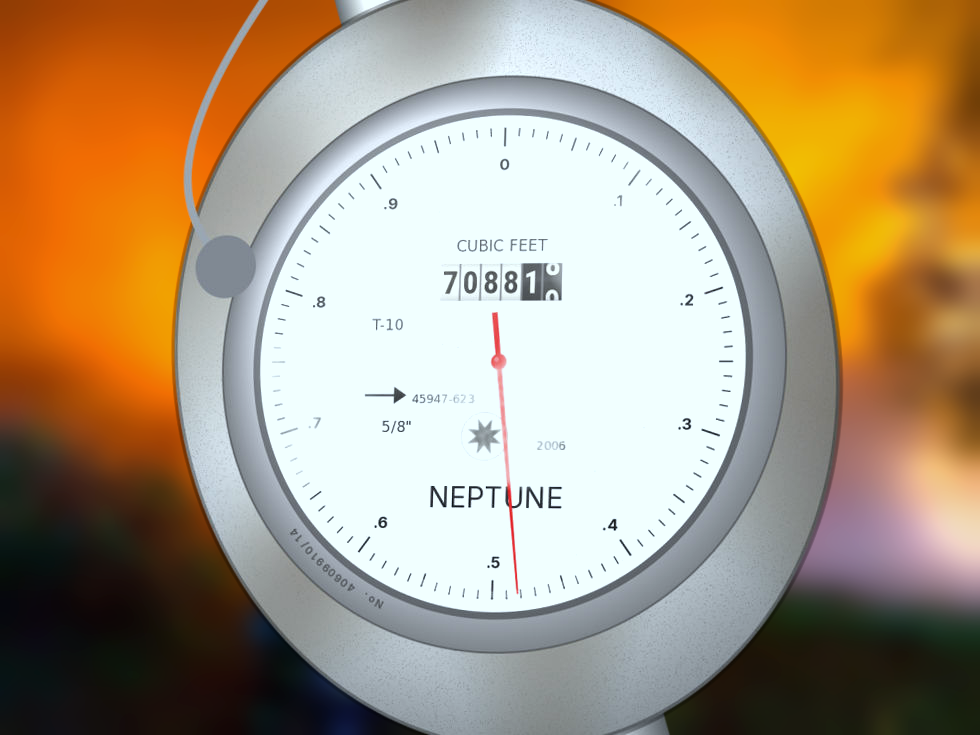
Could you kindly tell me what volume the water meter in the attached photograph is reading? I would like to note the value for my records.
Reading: 708818.48 ft³
